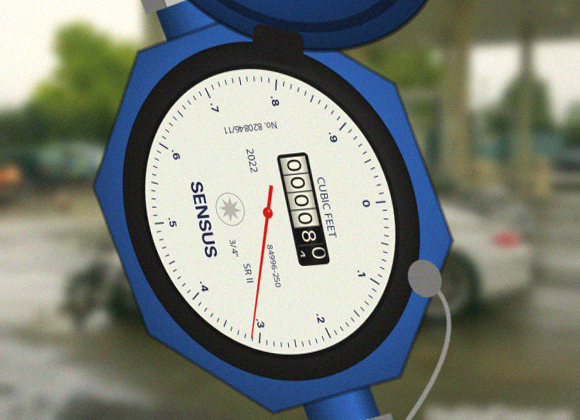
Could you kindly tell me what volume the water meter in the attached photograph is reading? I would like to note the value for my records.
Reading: 80.31 ft³
